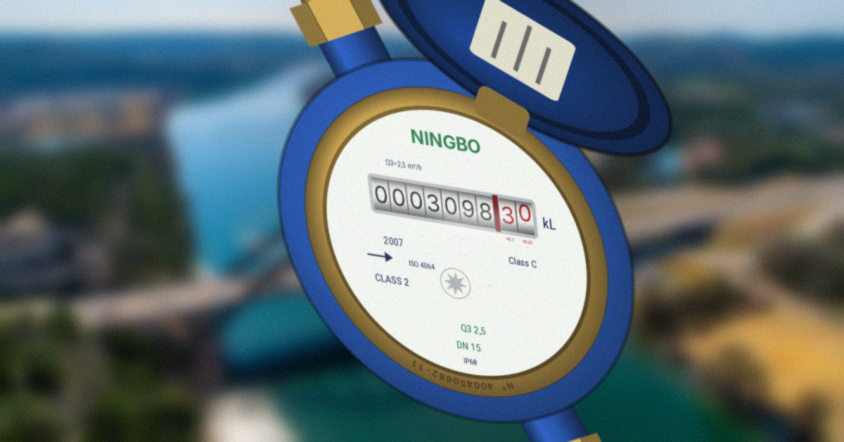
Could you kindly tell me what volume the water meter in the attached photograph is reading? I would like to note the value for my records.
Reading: 3098.30 kL
